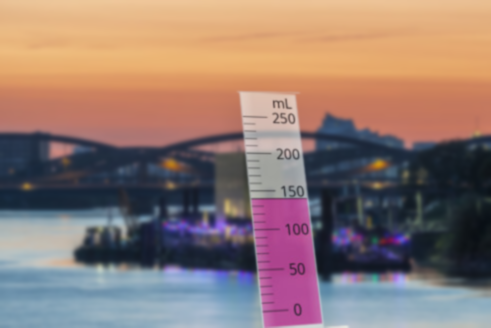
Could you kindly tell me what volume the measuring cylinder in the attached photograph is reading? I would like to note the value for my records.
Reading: 140 mL
